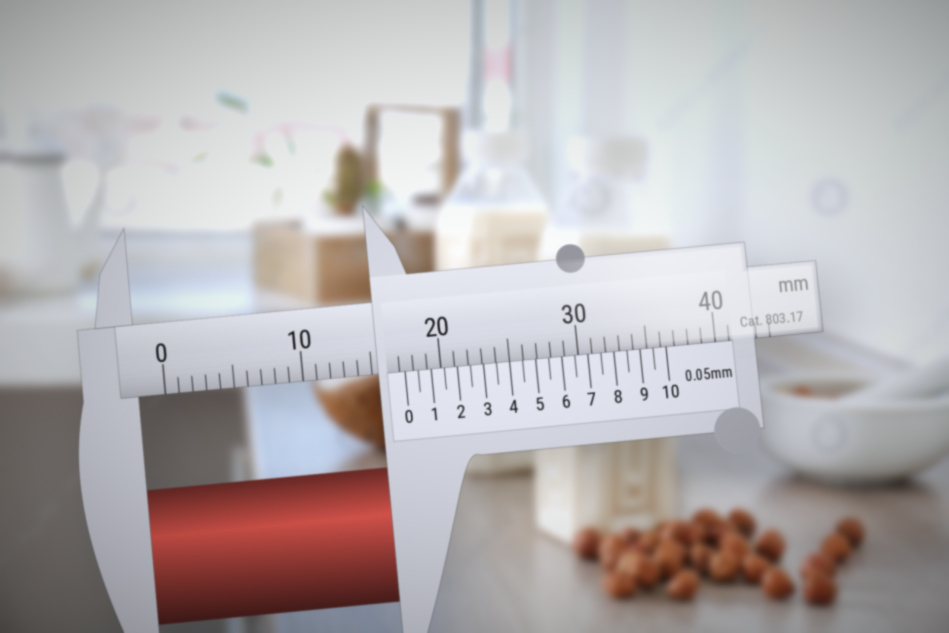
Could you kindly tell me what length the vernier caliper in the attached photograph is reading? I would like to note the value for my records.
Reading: 17.4 mm
